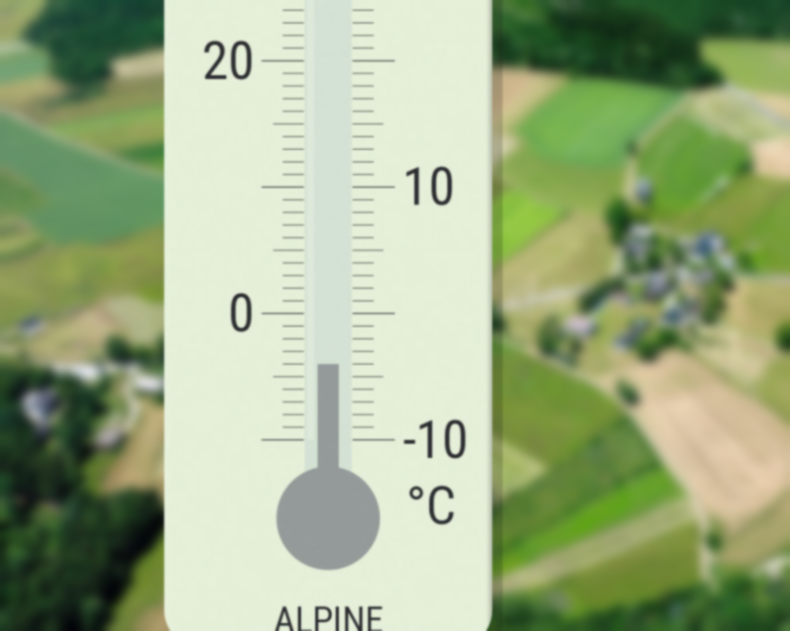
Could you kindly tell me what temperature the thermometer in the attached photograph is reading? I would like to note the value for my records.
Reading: -4 °C
